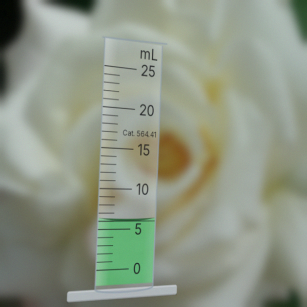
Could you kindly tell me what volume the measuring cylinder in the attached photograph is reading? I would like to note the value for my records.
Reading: 6 mL
